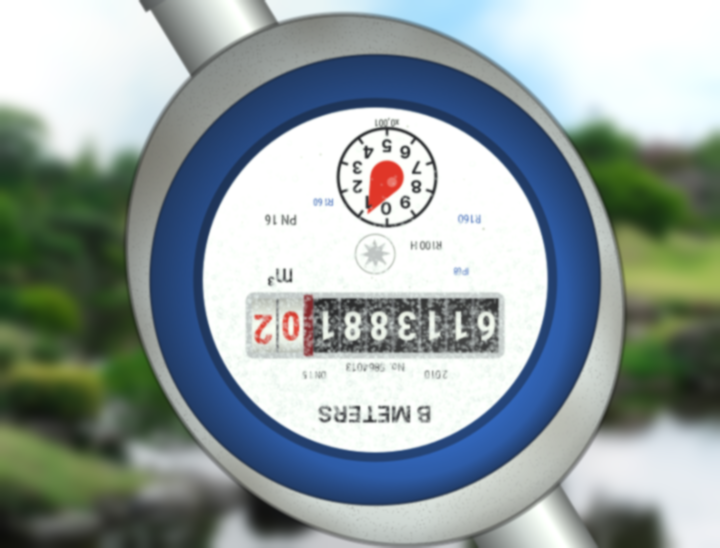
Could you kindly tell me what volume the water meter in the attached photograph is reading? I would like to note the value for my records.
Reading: 6113881.020 m³
